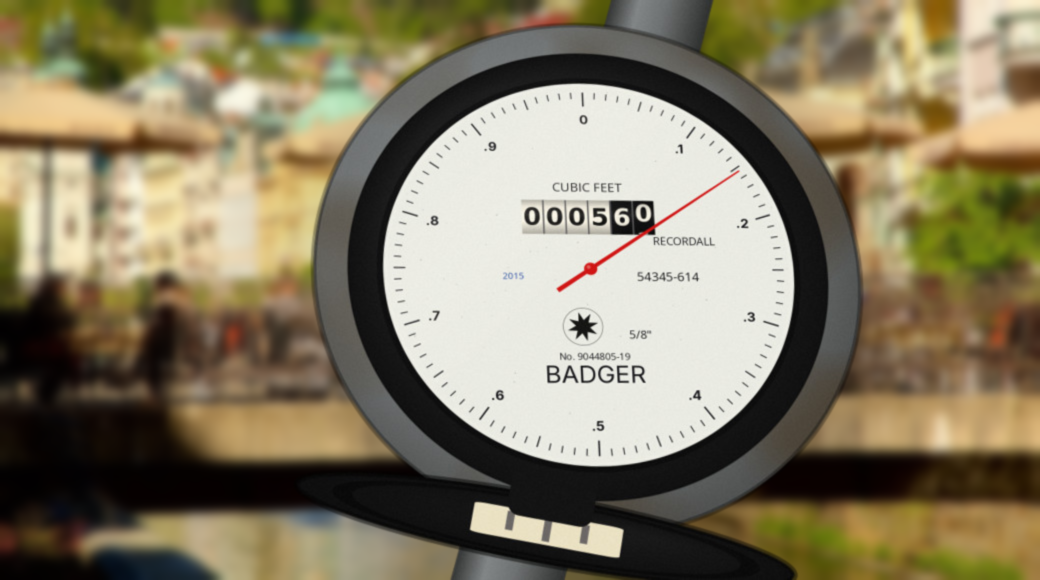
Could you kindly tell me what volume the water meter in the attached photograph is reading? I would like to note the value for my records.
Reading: 560.15 ft³
